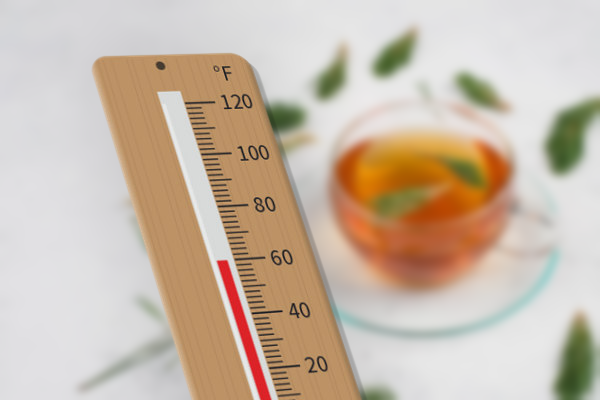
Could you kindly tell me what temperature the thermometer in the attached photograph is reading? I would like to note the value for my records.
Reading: 60 °F
